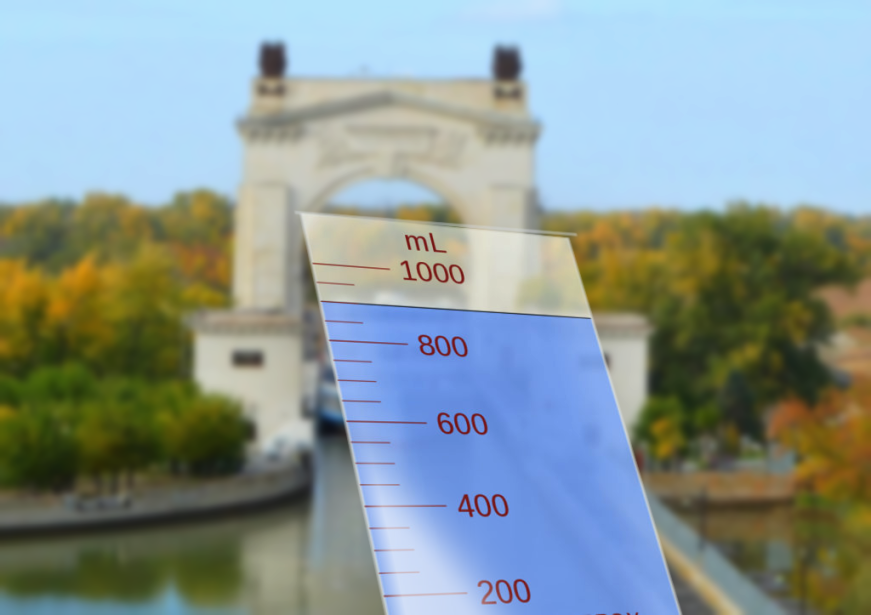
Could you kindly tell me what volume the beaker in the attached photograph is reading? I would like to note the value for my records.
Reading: 900 mL
